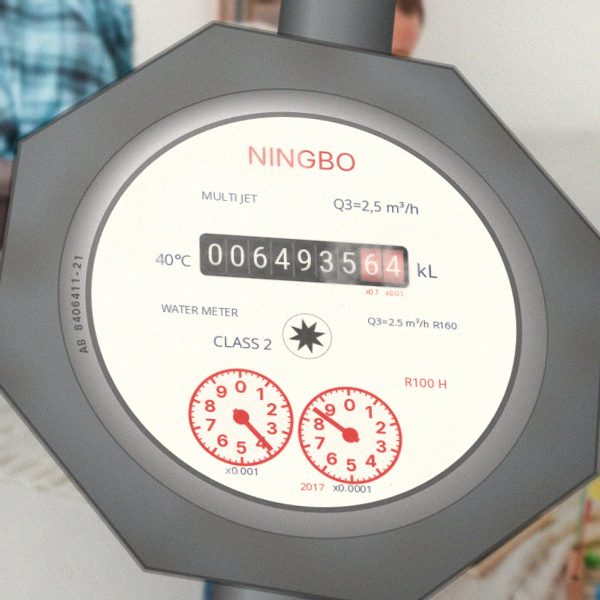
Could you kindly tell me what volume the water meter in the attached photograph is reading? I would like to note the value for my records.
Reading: 64935.6438 kL
